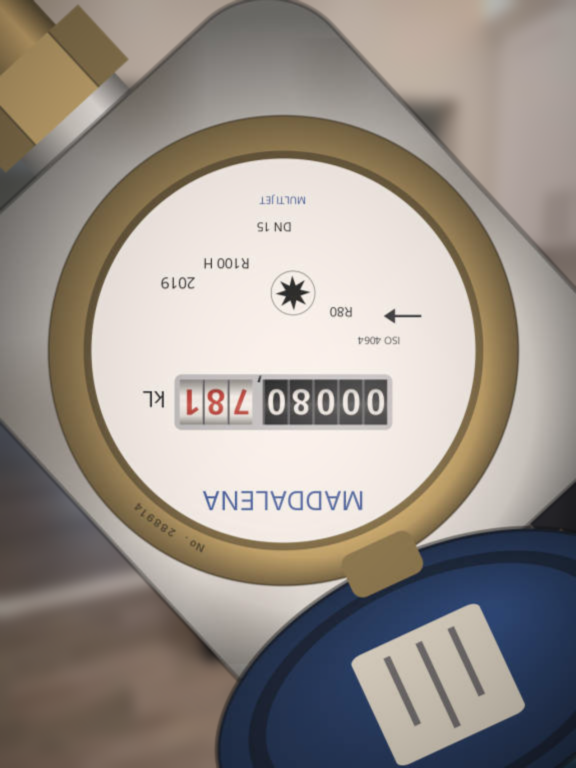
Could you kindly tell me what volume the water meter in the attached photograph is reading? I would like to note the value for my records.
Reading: 80.781 kL
